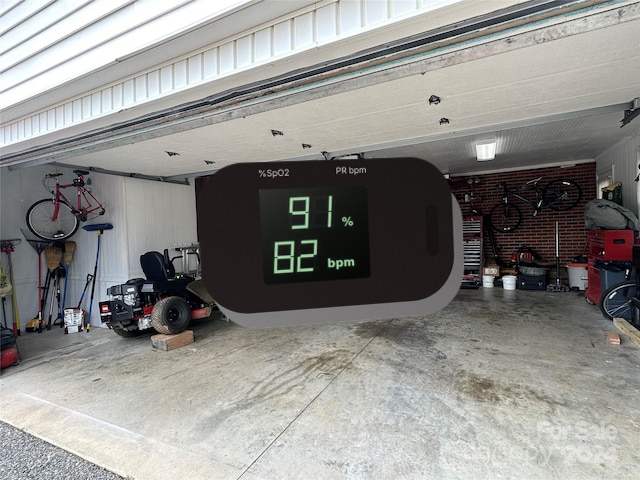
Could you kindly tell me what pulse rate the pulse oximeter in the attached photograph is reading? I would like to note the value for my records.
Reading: 82 bpm
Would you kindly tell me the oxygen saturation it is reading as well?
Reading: 91 %
